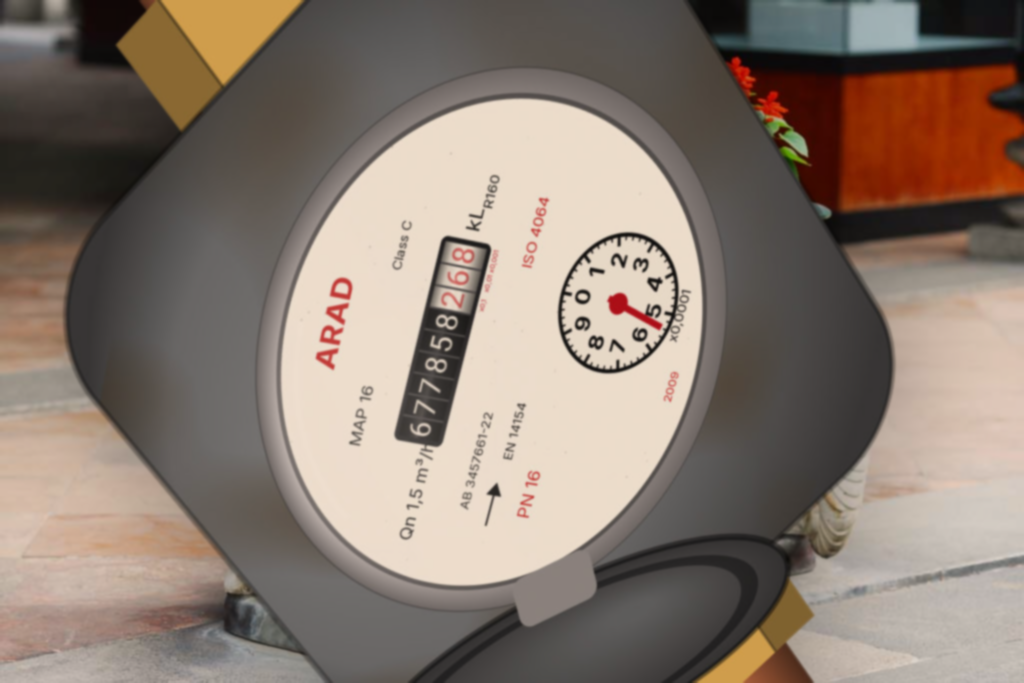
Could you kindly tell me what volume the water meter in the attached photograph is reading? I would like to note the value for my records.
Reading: 677858.2685 kL
